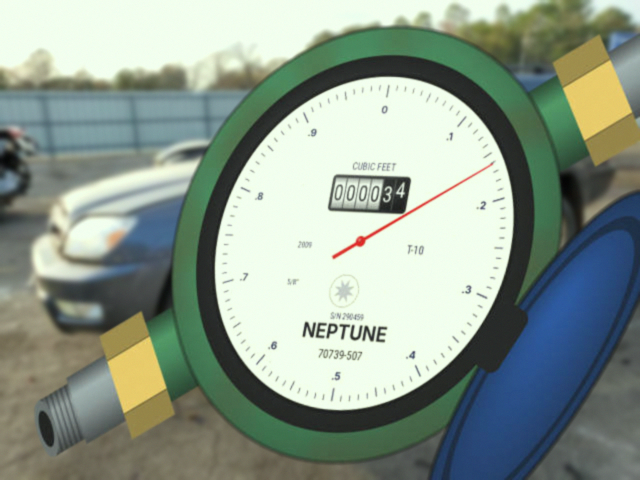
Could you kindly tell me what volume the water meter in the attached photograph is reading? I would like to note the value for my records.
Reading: 34.16 ft³
